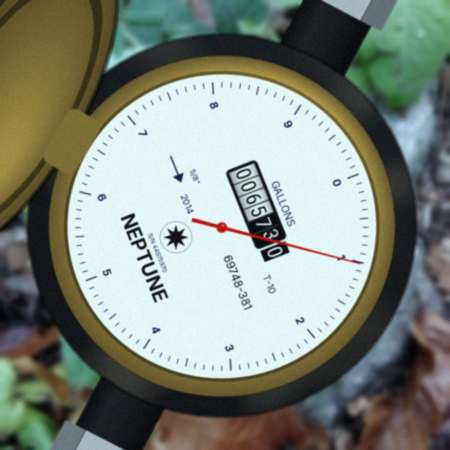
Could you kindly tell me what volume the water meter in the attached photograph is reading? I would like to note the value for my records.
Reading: 65731.0 gal
